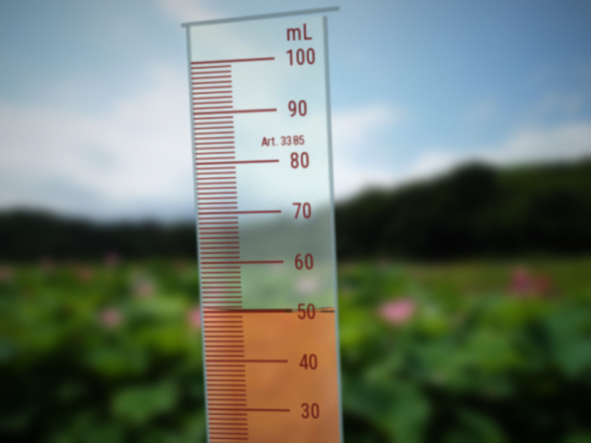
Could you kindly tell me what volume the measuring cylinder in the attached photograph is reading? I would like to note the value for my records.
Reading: 50 mL
